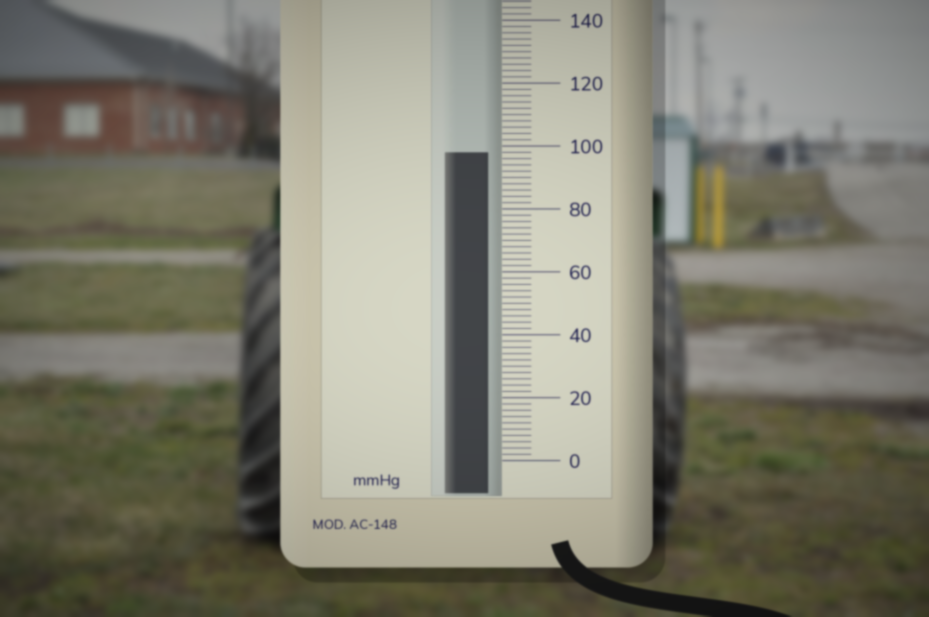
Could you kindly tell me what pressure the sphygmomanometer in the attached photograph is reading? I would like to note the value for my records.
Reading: 98 mmHg
